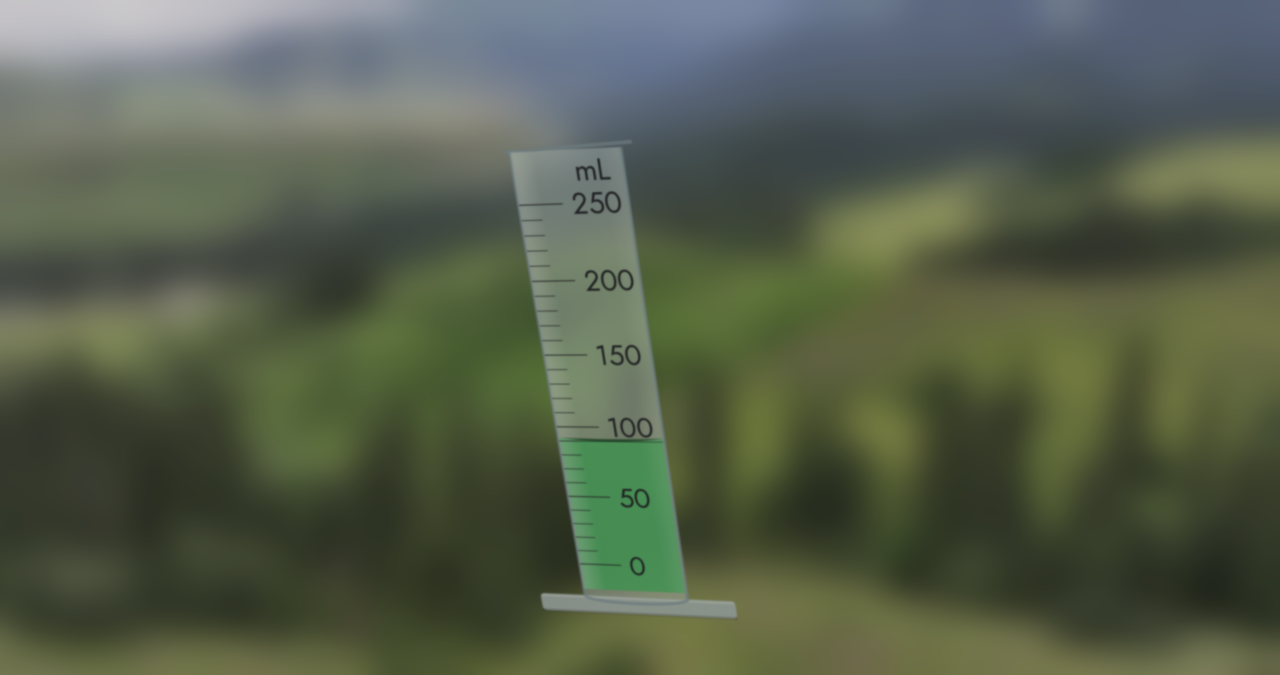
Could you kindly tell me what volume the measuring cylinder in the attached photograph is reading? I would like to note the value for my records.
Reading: 90 mL
